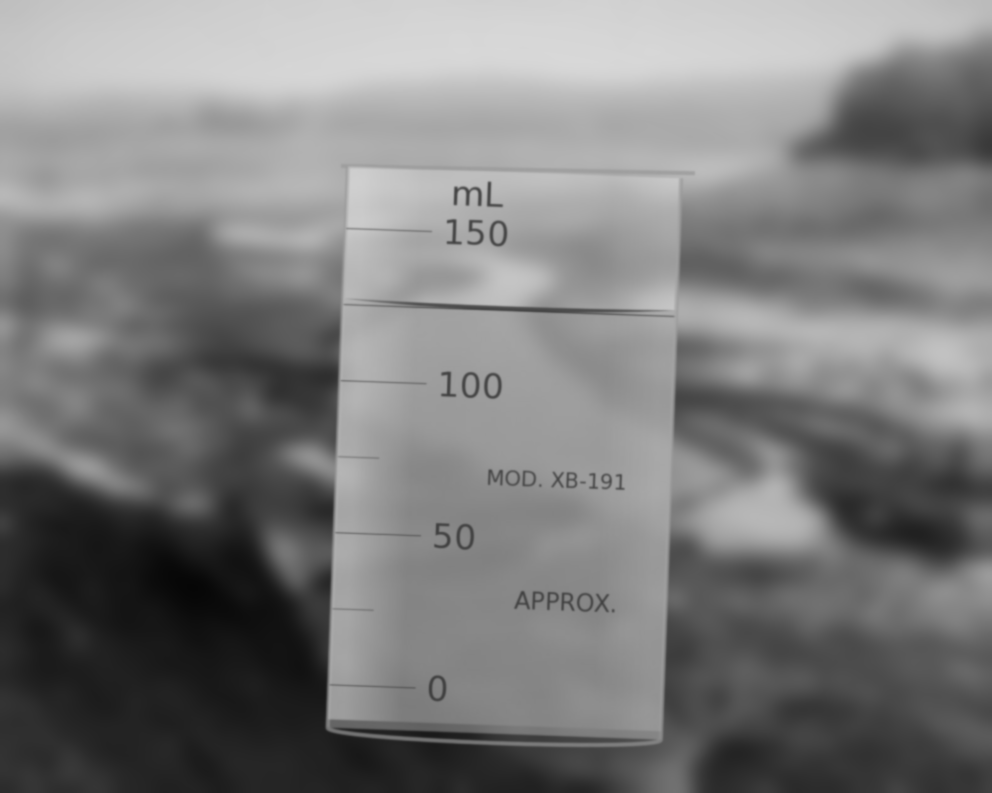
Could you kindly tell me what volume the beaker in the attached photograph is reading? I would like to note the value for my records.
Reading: 125 mL
